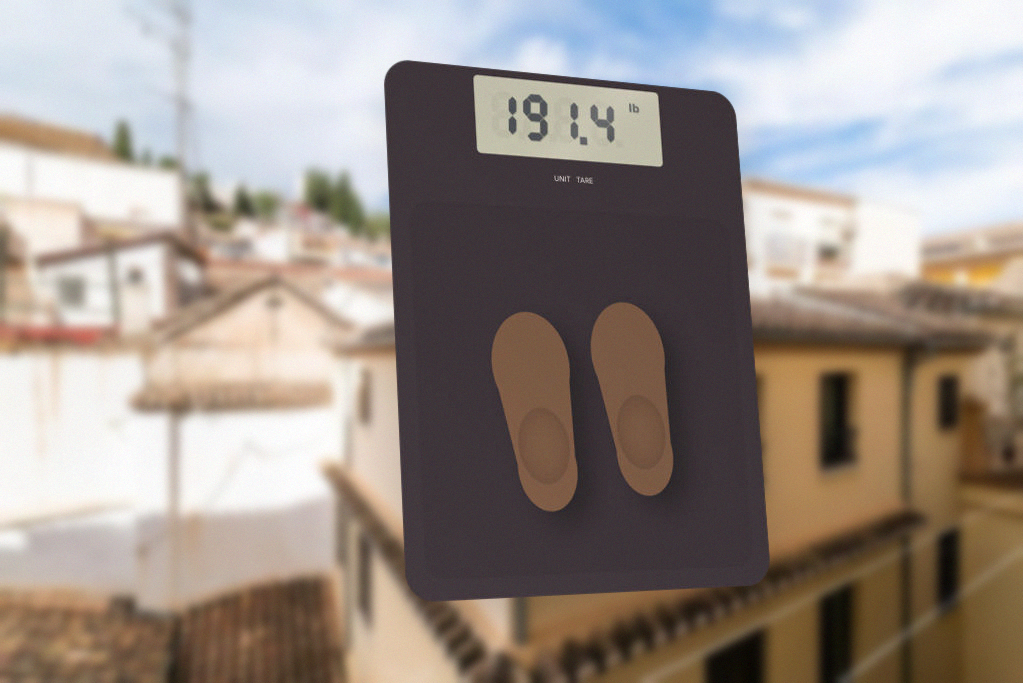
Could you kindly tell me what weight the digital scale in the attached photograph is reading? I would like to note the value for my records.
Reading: 191.4 lb
